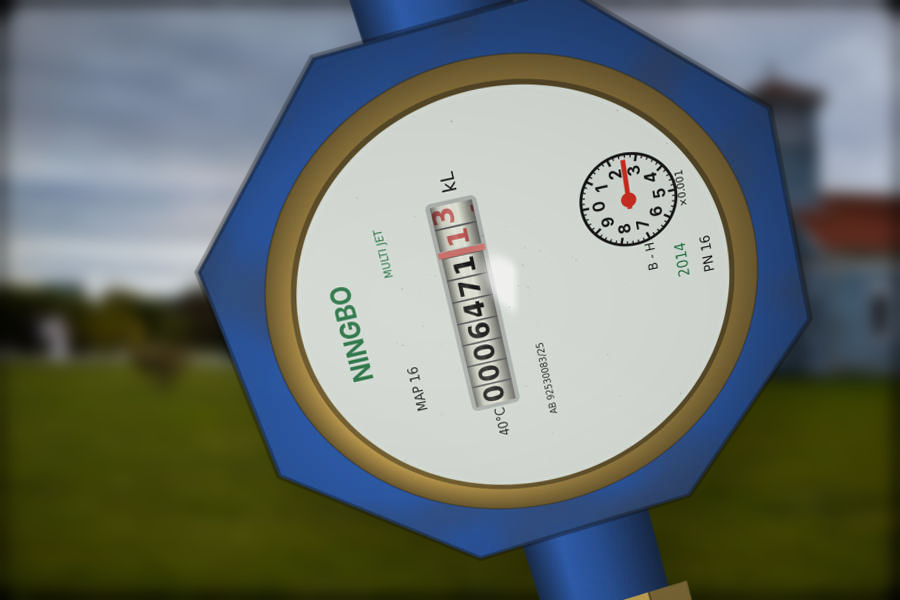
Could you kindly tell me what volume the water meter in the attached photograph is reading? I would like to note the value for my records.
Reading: 6471.132 kL
